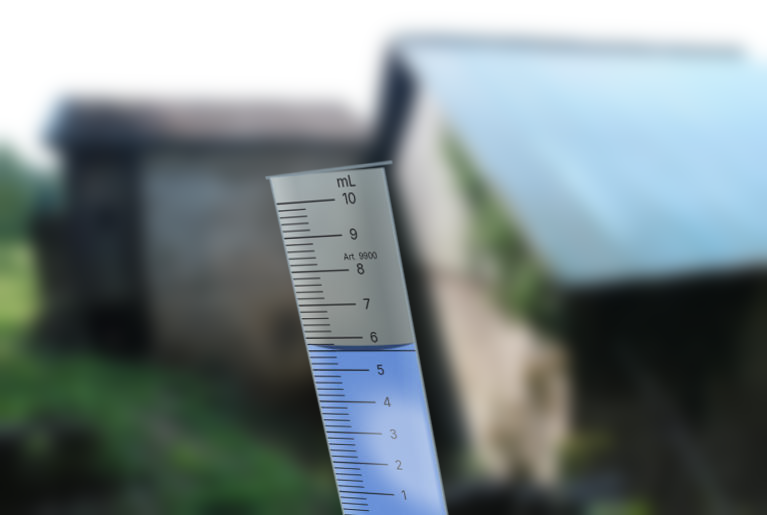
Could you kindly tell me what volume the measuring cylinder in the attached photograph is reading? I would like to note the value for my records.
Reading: 5.6 mL
